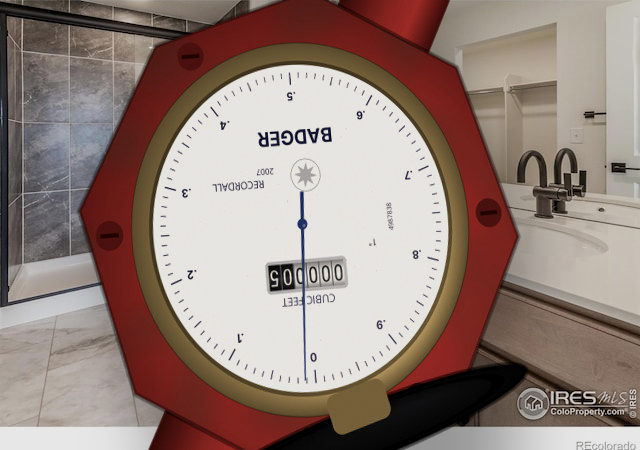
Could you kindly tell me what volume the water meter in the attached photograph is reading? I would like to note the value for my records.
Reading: 5.01 ft³
